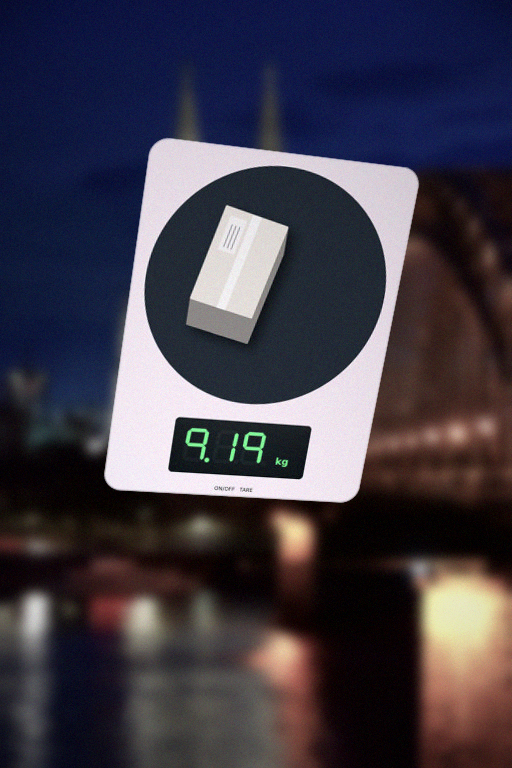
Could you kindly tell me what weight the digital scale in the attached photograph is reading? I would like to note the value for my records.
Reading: 9.19 kg
